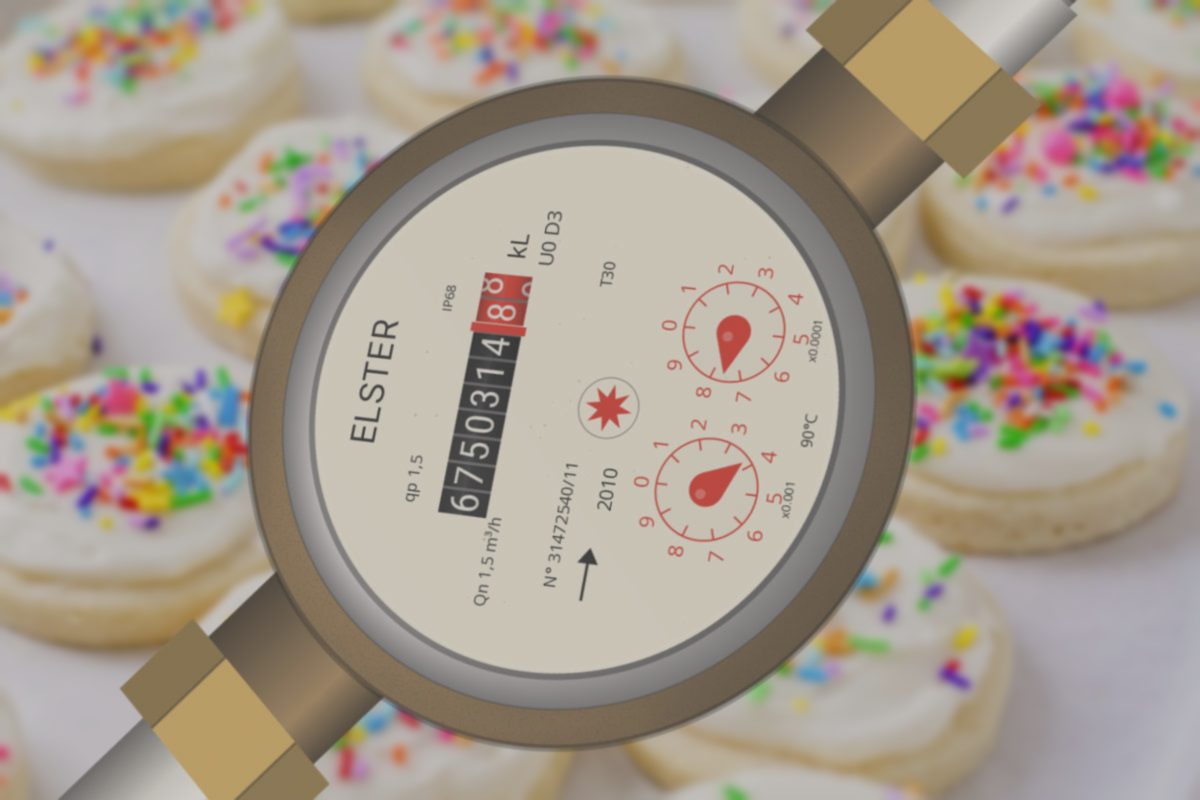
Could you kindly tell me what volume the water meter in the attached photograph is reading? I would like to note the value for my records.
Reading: 6750314.8837 kL
